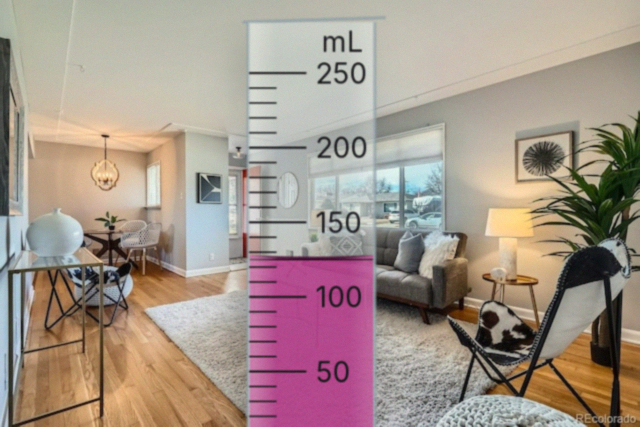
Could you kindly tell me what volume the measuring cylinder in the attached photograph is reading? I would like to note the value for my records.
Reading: 125 mL
